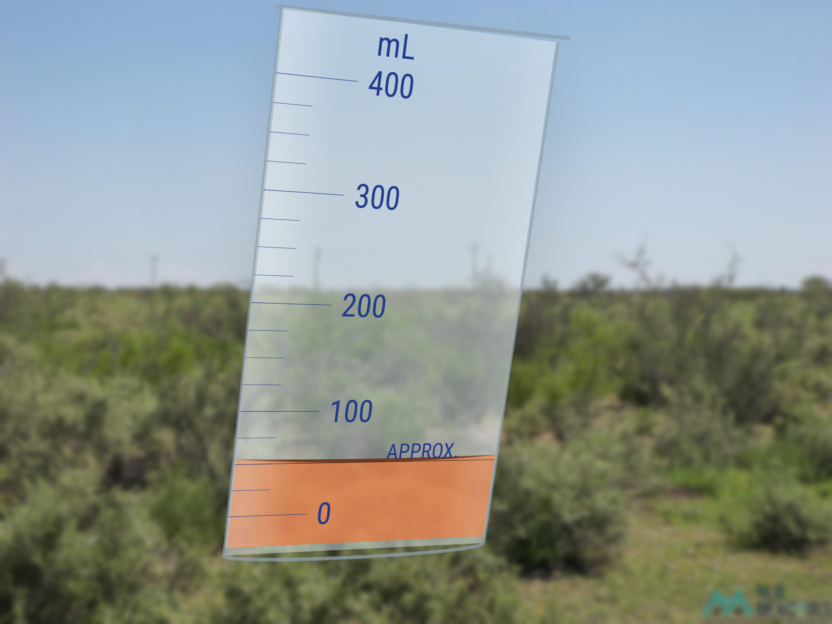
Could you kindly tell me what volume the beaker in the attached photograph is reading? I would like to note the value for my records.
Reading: 50 mL
